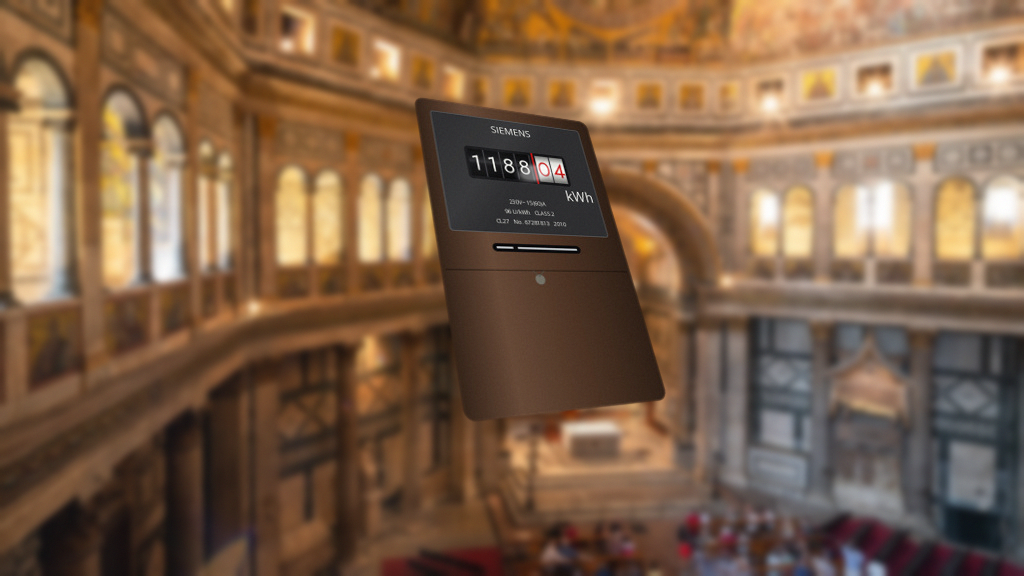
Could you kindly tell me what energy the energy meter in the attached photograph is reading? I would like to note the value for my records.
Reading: 1188.04 kWh
